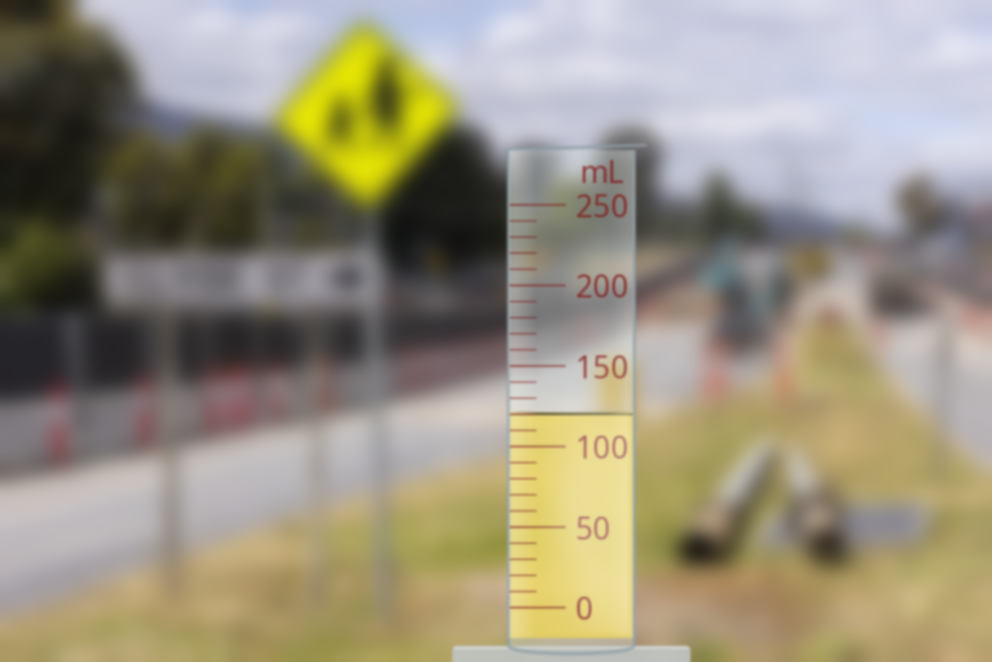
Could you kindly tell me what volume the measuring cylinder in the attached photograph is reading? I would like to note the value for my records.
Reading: 120 mL
